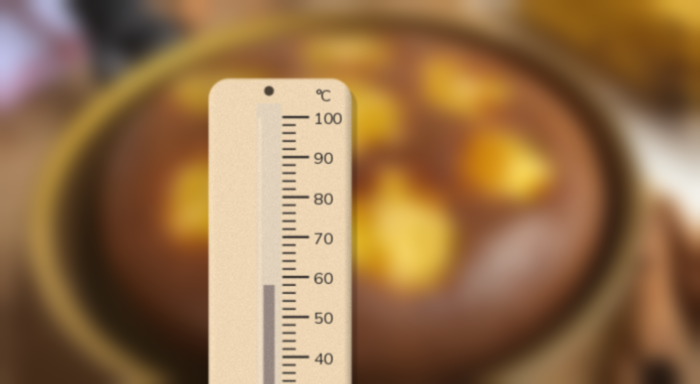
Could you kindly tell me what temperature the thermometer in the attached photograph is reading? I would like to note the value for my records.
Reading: 58 °C
